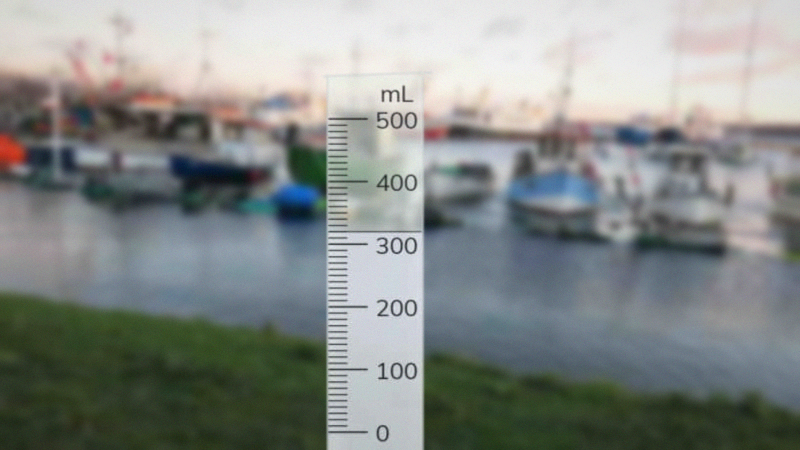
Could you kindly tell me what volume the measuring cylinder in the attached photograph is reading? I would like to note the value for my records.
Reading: 320 mL
